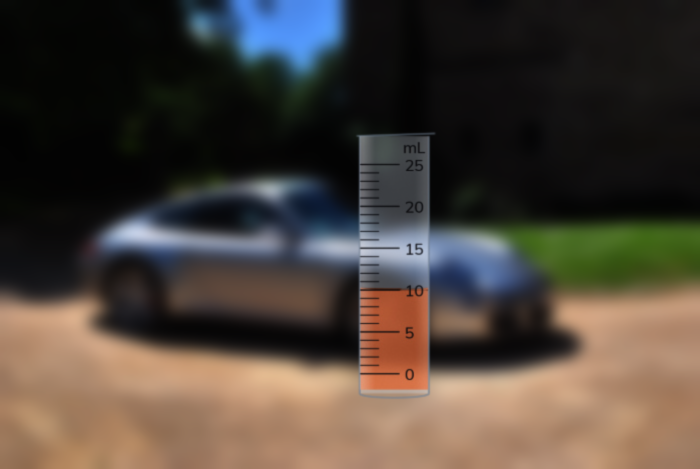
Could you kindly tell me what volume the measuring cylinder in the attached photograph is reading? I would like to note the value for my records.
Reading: 10 mL
